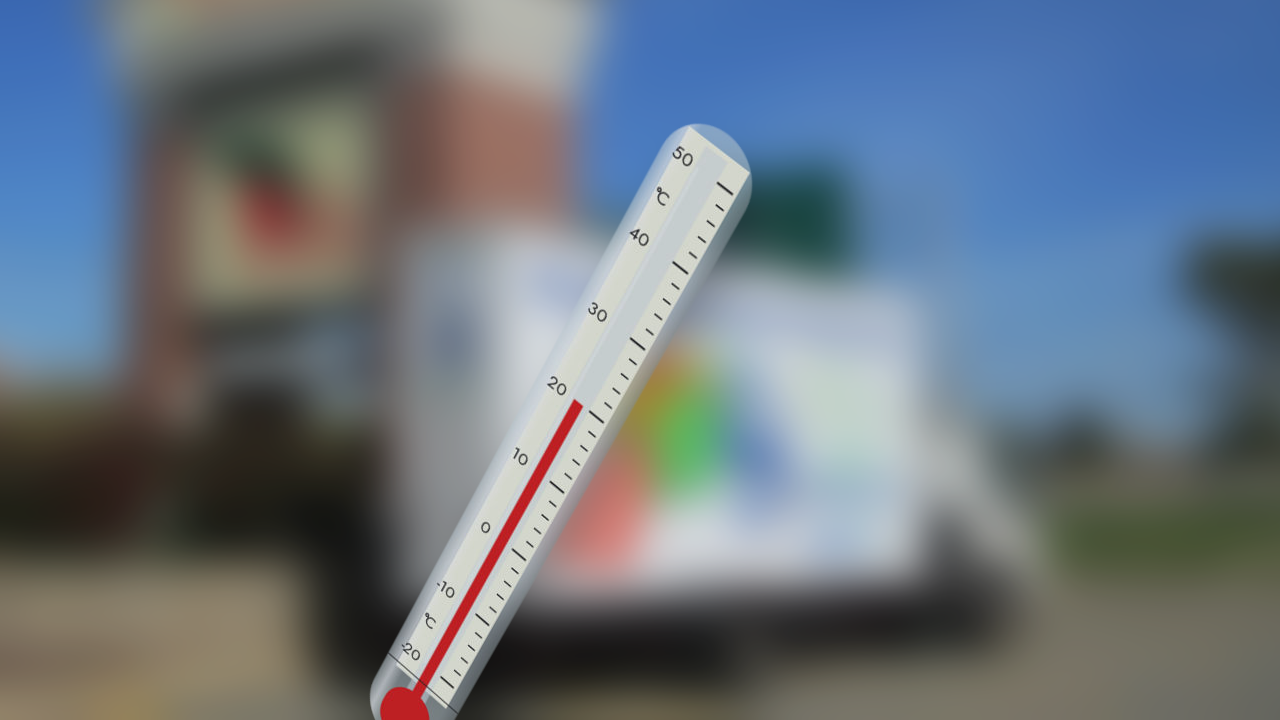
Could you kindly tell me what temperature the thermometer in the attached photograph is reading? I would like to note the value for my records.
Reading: 20 °C
